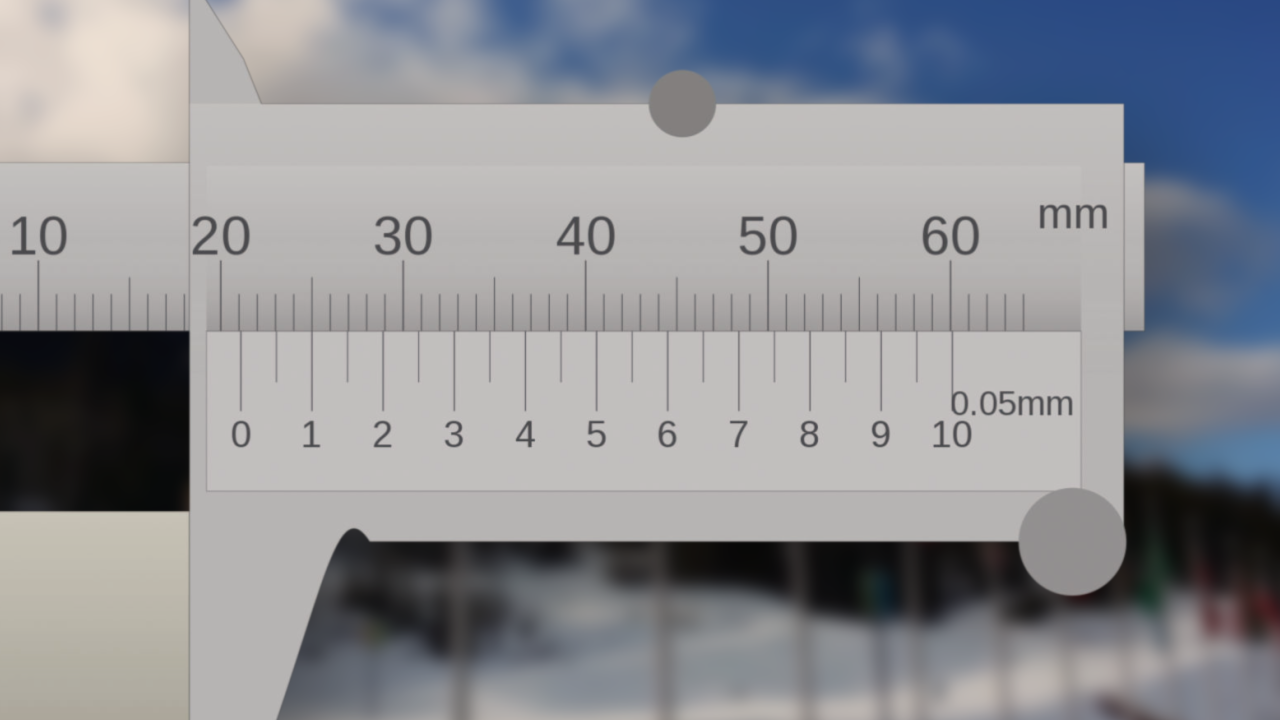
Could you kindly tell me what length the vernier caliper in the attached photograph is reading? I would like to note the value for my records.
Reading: 21.1 mm
